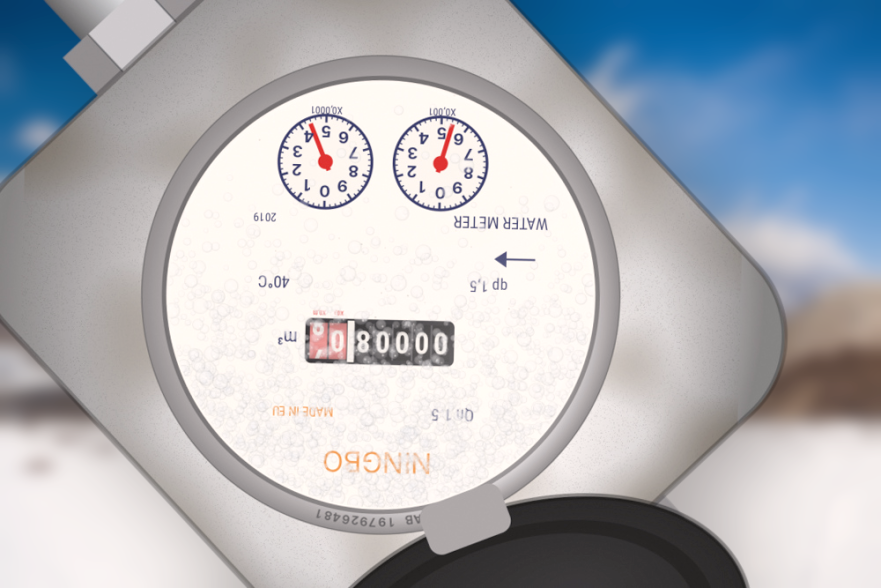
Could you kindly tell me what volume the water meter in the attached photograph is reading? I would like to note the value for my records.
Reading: 8.0754 m³
